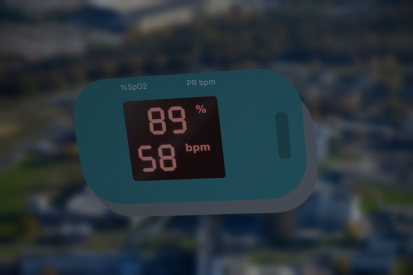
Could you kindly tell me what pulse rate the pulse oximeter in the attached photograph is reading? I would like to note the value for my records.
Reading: 58 bpm
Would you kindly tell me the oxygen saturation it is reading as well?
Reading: 89 %
